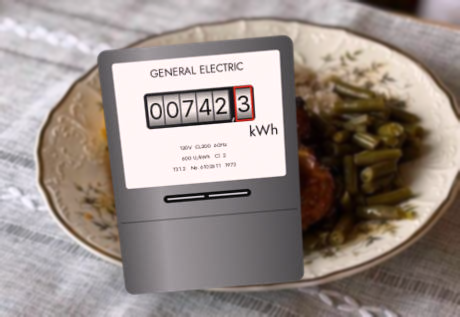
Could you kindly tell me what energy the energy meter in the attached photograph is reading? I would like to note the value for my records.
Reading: 742.3 kWh
